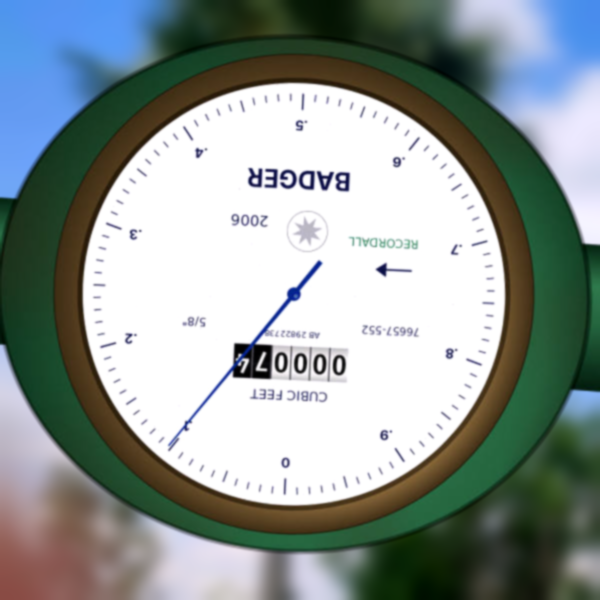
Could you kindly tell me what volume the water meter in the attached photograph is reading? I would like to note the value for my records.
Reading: 74.10 ft³
